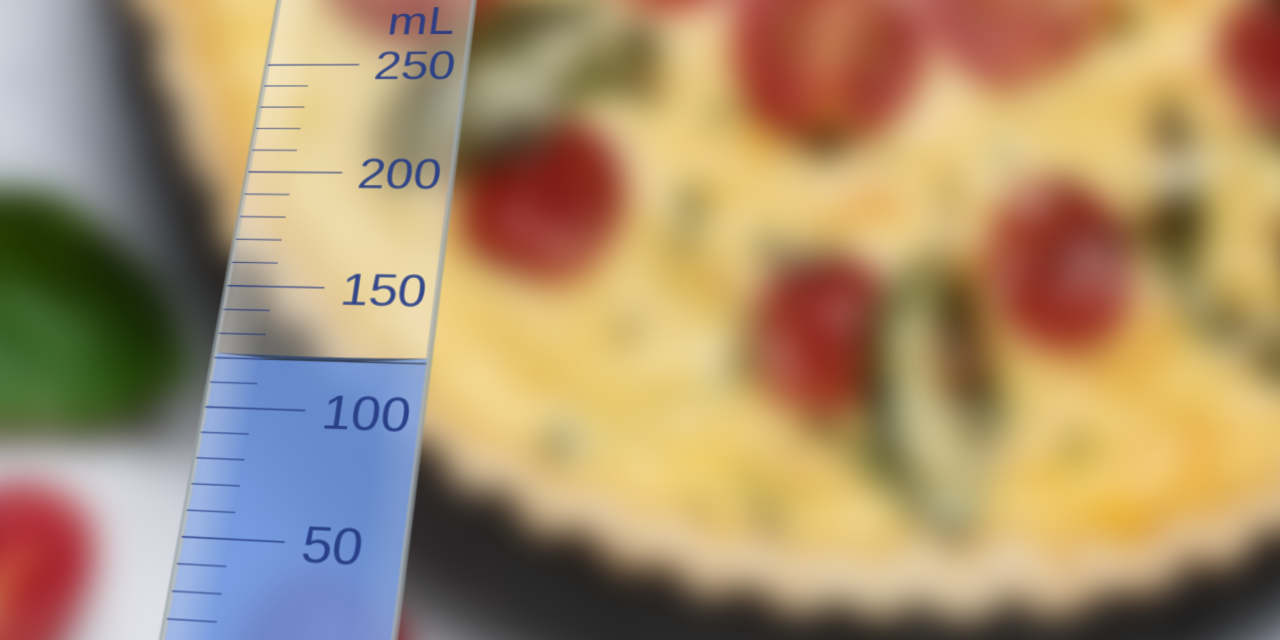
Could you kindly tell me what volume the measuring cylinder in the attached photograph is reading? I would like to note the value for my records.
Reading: 120 mL
